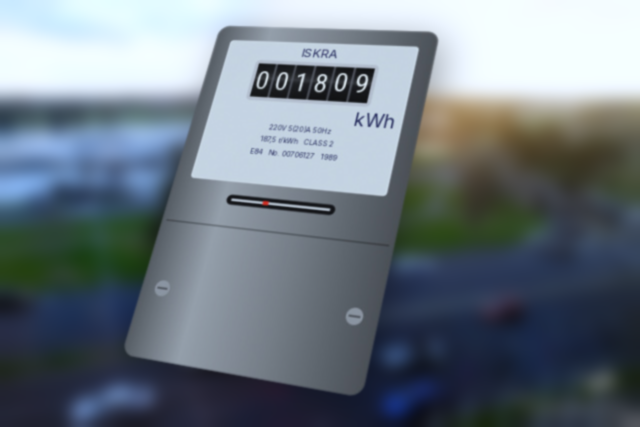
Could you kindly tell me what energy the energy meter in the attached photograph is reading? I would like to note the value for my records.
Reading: 1809 kWh
